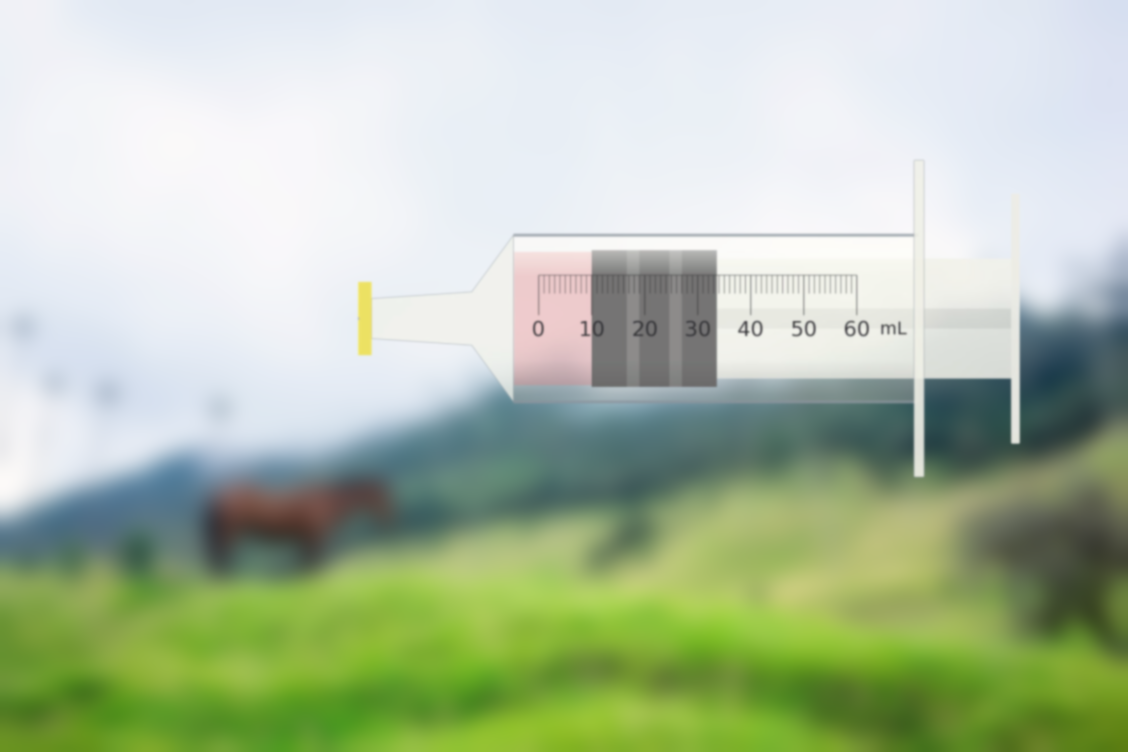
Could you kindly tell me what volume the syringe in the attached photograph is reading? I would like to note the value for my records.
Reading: 10 mL
